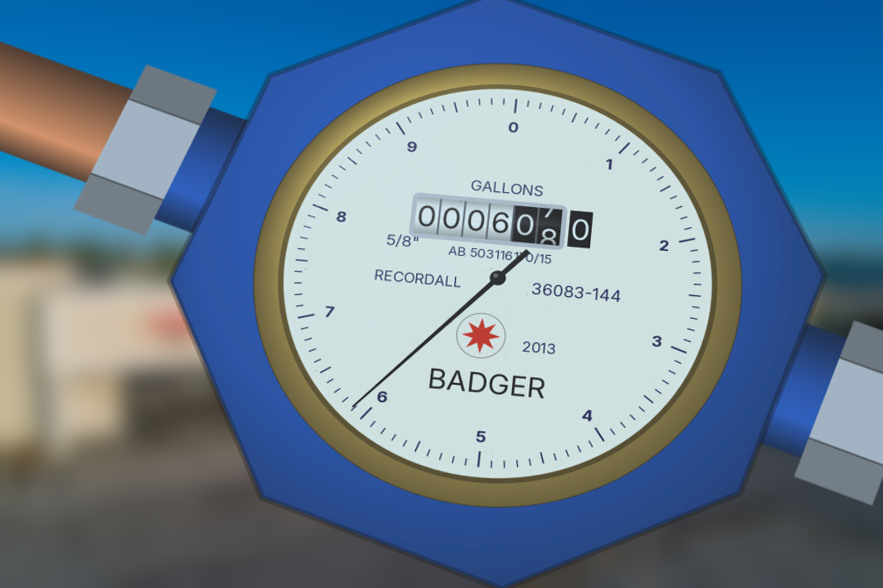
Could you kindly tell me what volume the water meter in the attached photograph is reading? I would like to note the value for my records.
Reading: 6076.1 gal
